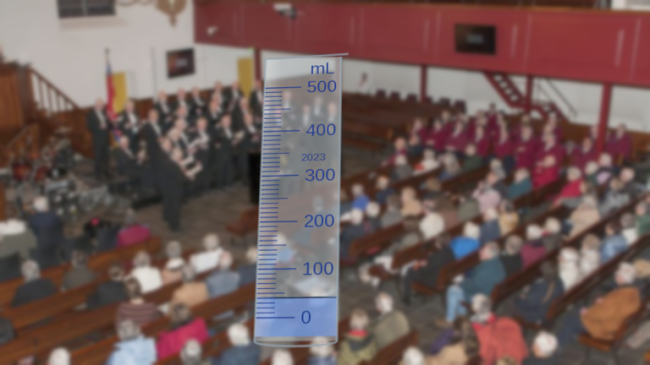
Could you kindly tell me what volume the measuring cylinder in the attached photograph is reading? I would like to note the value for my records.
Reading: 40 mL
